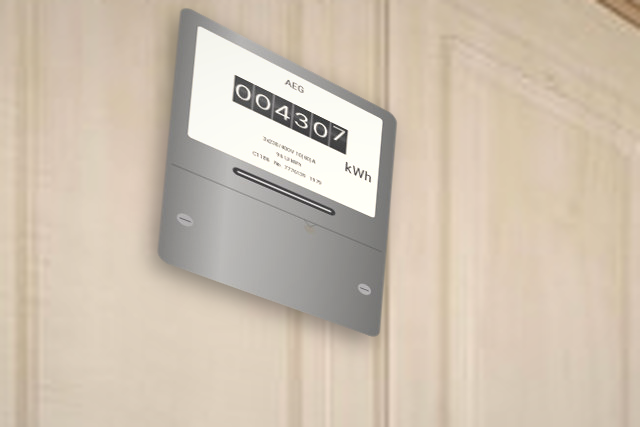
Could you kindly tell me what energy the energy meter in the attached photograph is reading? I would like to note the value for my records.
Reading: 4307 kWh
